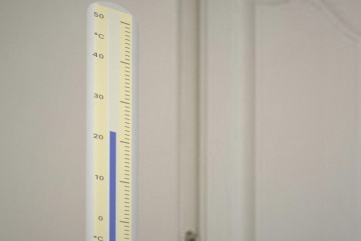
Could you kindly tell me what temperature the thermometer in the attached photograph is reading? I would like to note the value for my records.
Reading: 22 °C
